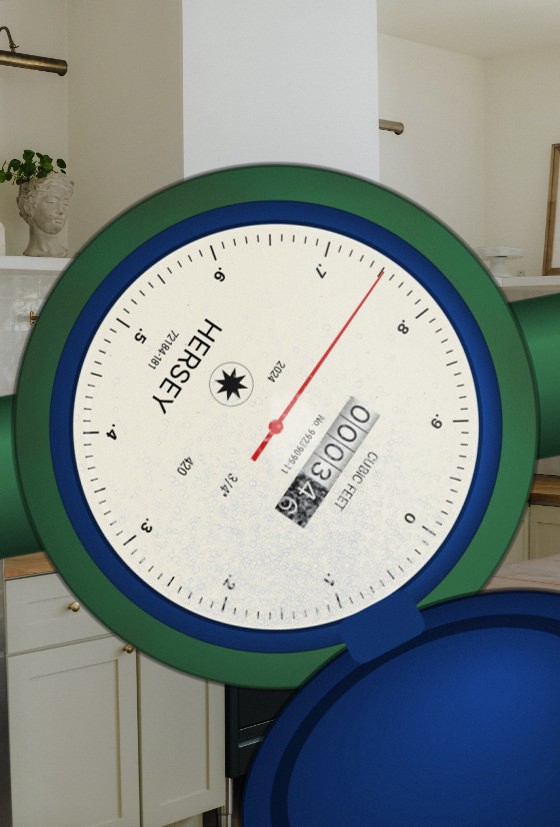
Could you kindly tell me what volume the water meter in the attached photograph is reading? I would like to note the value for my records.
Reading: 345.75 ft³
